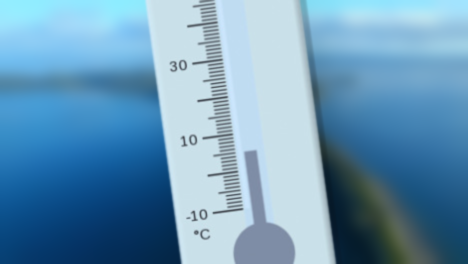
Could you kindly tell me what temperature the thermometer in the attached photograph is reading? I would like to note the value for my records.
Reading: 5 °C
